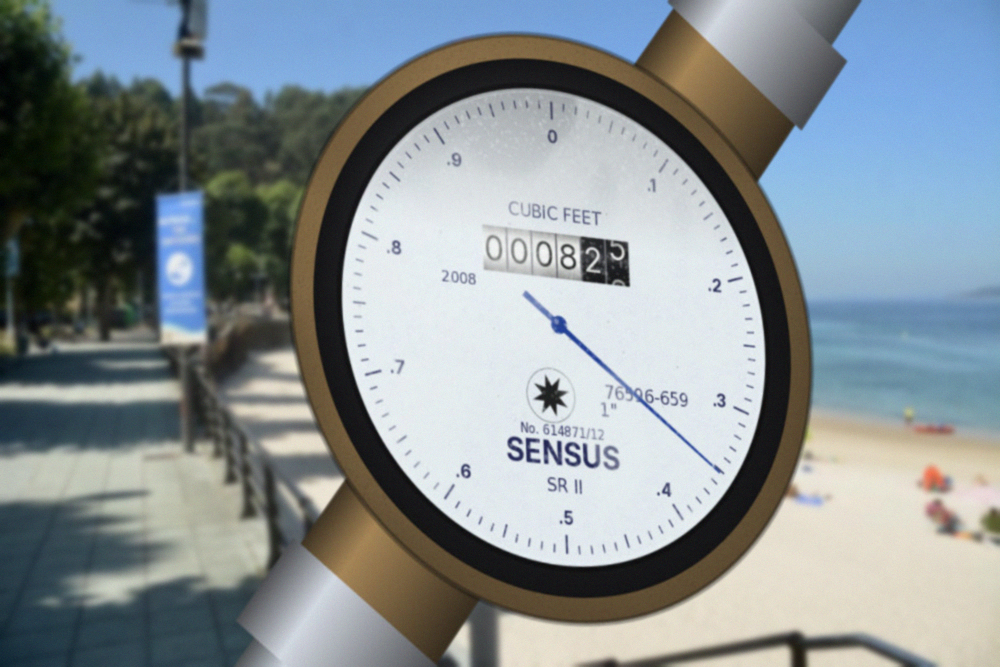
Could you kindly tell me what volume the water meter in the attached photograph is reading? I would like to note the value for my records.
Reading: 825.35 ft³
